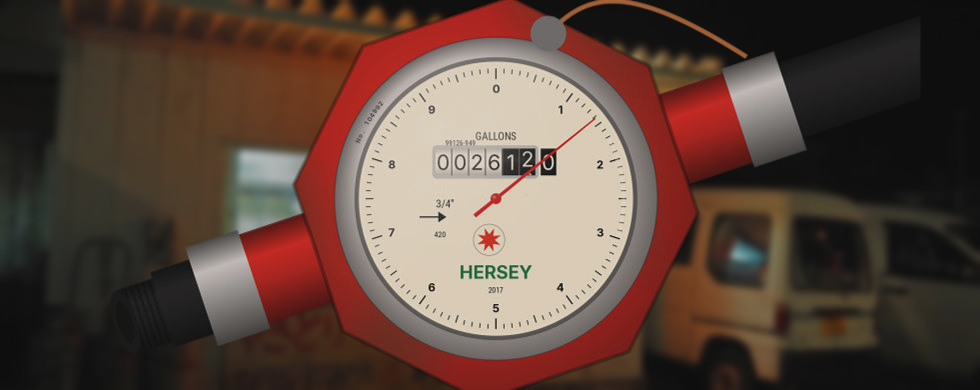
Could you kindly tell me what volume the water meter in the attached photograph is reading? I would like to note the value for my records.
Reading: 26121.4 gal
